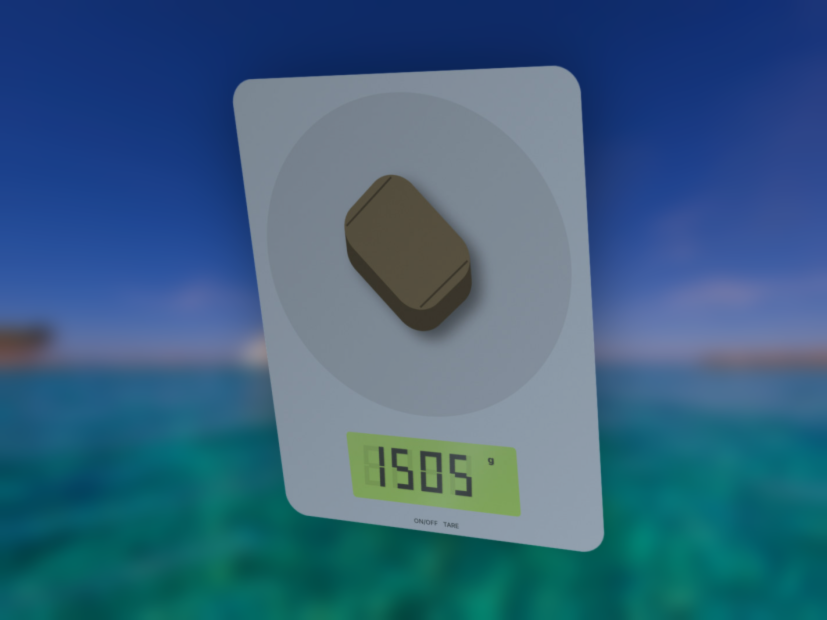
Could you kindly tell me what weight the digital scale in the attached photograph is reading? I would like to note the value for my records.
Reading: 1505 g
